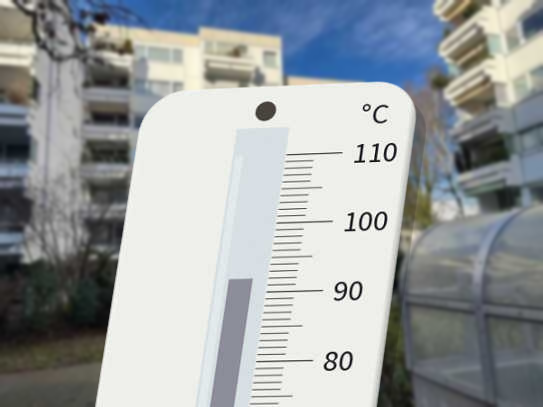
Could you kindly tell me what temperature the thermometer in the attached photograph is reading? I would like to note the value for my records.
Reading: 92 °C
